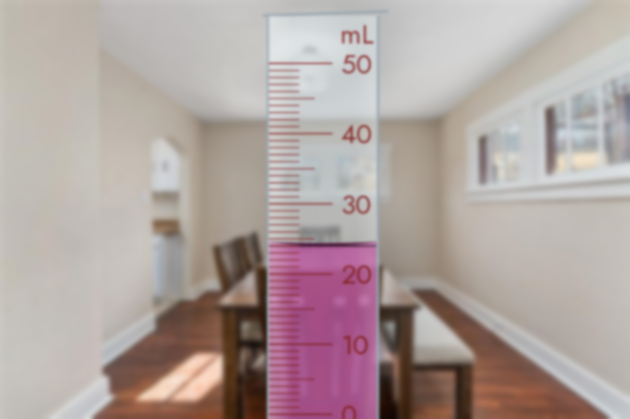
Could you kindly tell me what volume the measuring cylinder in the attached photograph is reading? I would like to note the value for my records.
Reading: 24 mL
